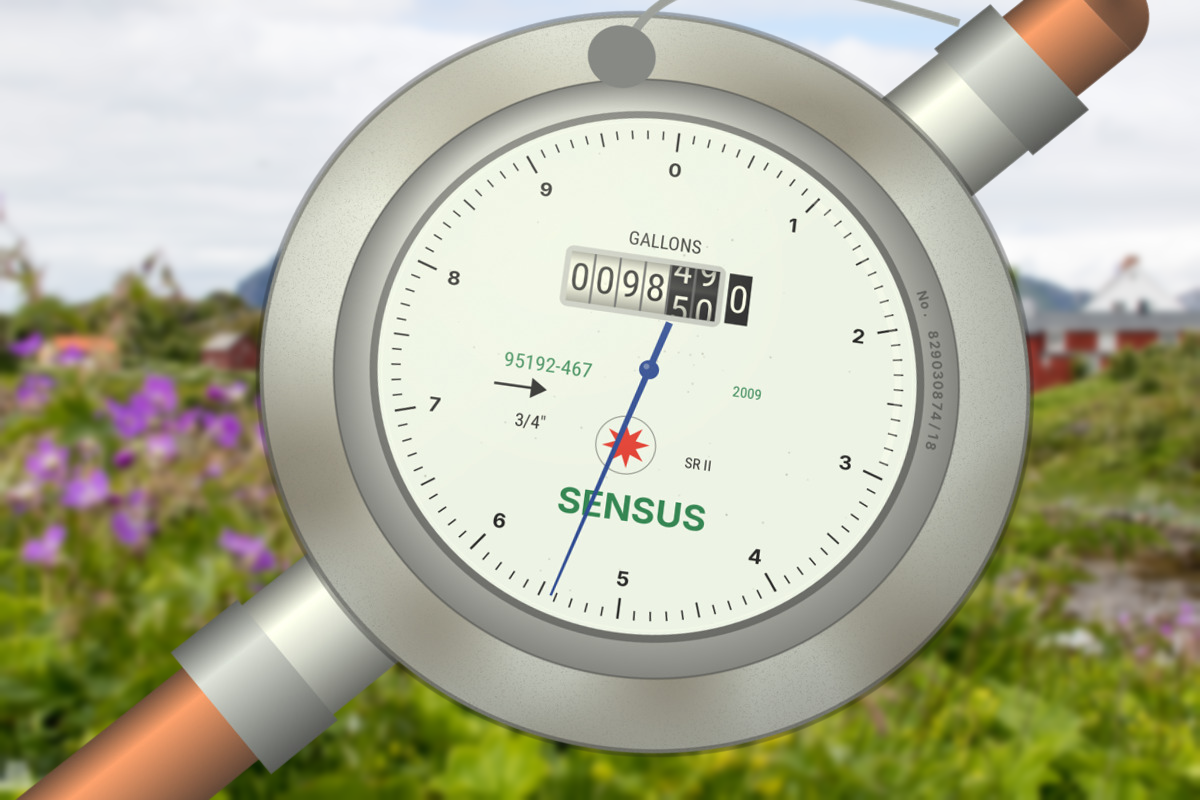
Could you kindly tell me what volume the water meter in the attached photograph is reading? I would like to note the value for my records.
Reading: 98495.4 gal
